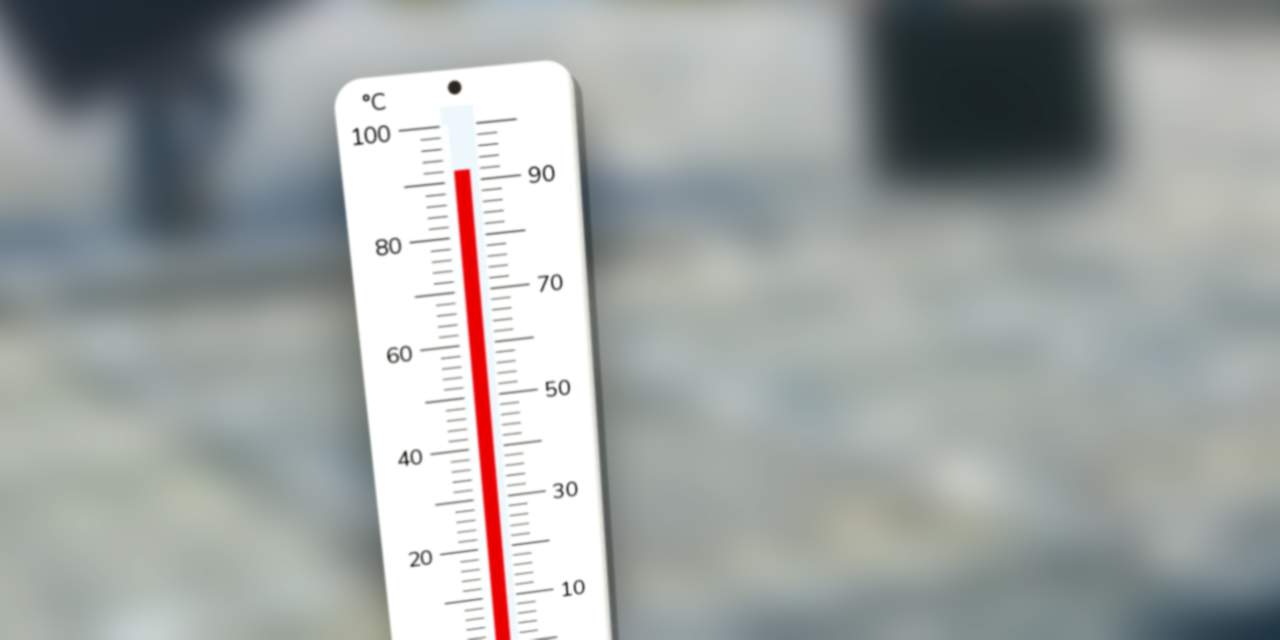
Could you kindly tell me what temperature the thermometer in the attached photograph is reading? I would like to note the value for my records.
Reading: 92 °C
